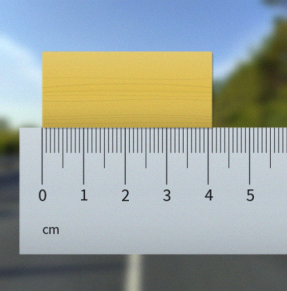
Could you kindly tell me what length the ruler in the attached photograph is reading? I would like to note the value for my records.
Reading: 4.1 cm
